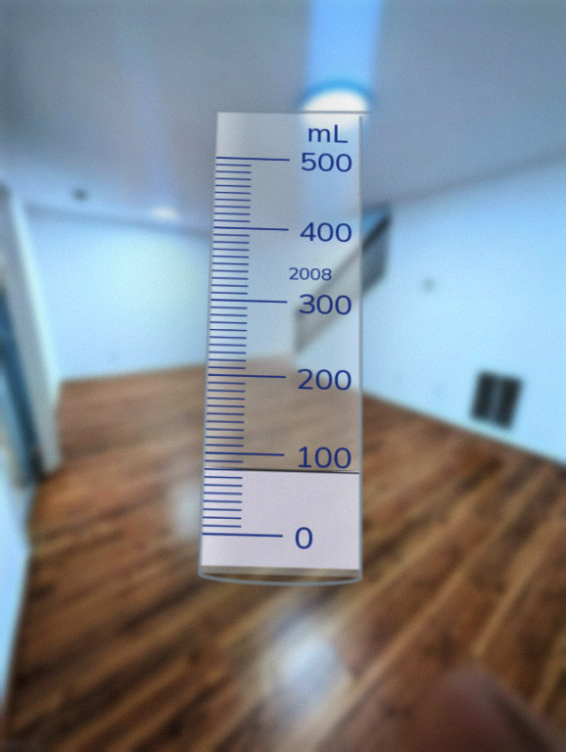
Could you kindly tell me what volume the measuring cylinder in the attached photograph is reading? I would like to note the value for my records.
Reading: 80 mL
